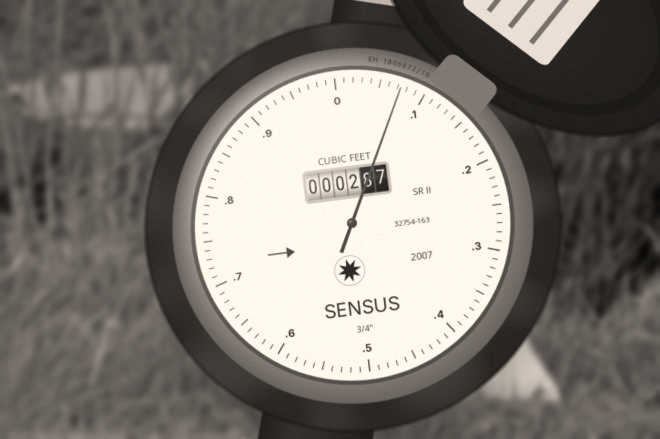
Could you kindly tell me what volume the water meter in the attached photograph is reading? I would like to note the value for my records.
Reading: 287.07 ft³
